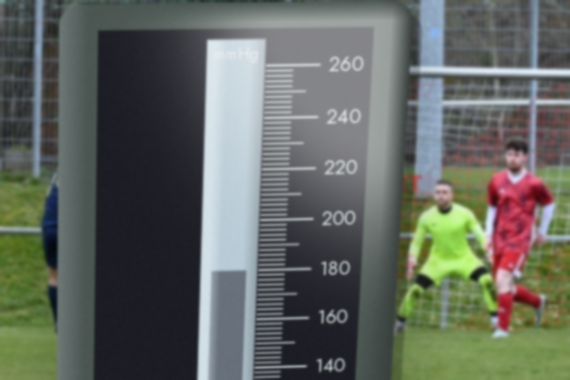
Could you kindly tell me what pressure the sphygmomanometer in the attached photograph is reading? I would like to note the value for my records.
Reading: 180 mmHg
